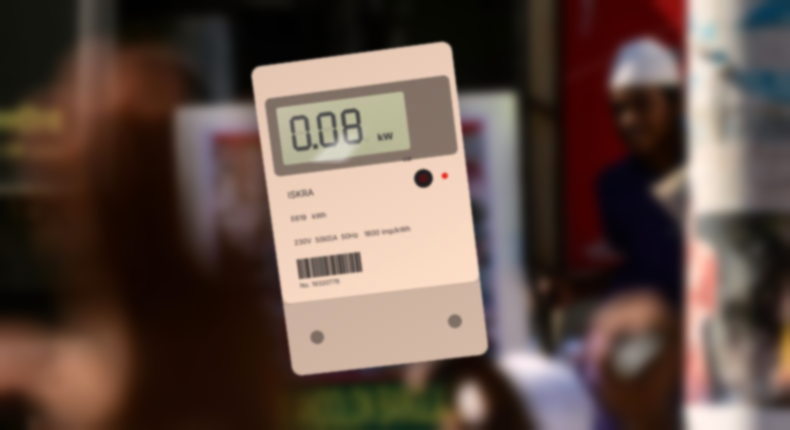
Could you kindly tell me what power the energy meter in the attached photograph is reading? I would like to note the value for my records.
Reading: 0.08 kW
